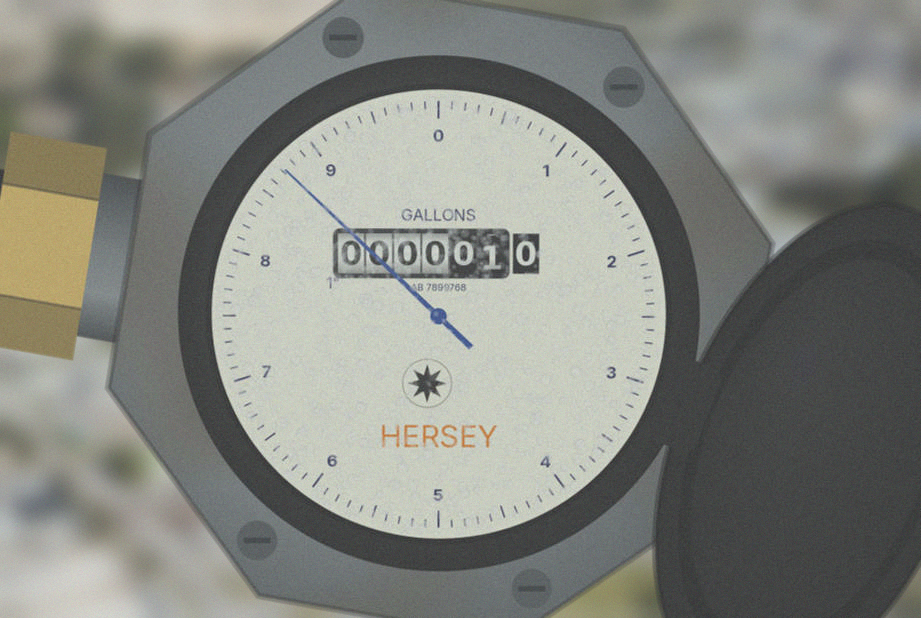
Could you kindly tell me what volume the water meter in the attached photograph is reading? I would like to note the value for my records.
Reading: 8.7 gal
